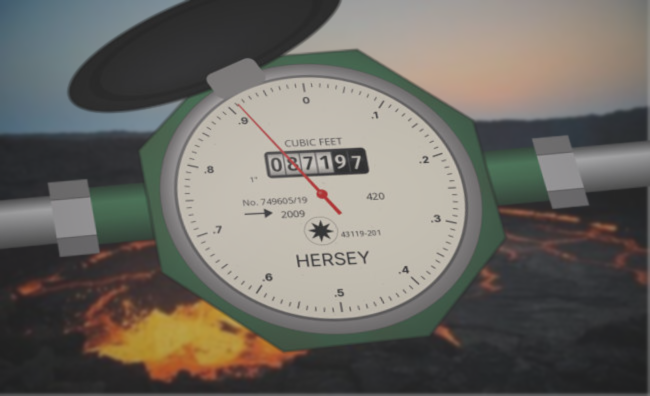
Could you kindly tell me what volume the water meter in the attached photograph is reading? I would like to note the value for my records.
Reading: 87196.91 ft³
